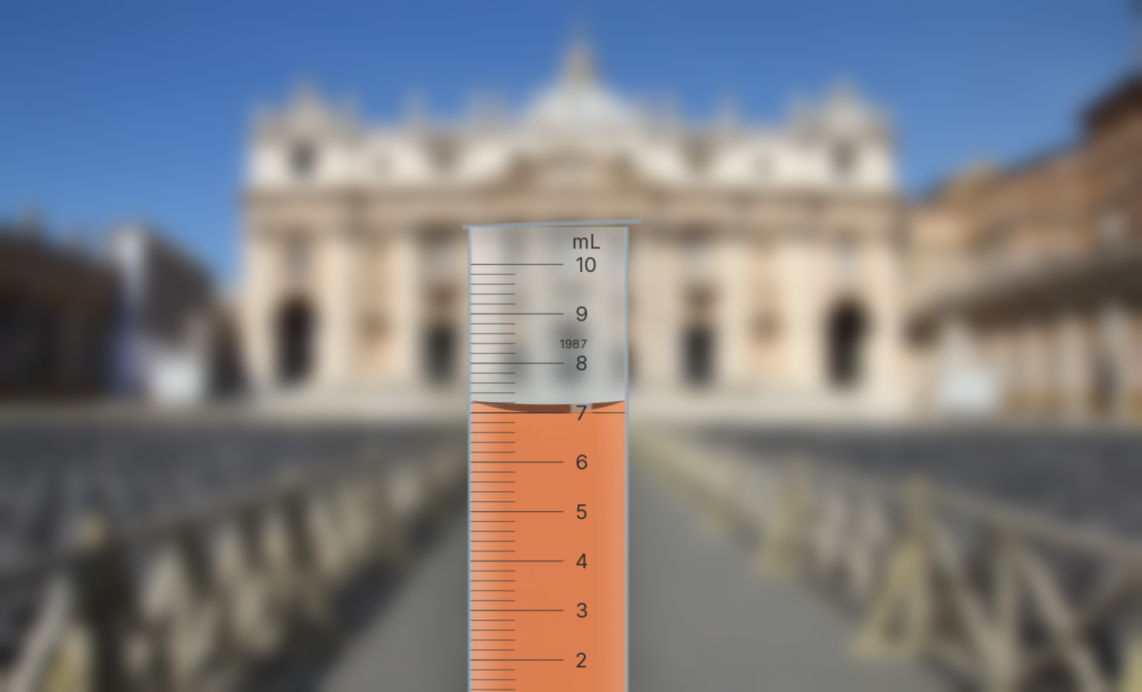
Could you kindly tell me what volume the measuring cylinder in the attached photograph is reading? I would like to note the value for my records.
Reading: 7 mL
